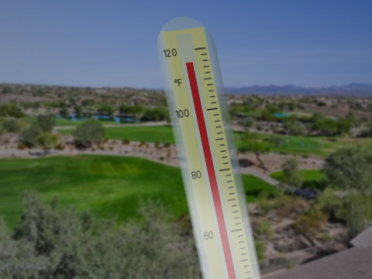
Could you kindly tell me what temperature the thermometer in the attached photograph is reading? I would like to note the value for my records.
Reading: 116 °F
